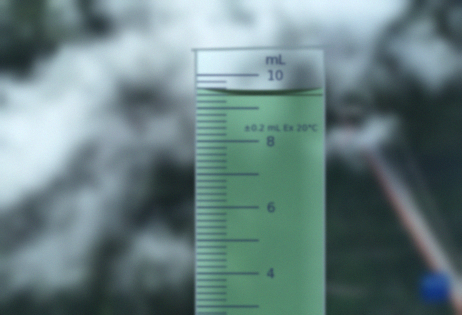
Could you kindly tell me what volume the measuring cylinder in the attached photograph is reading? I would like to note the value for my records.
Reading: 9.4 mL
